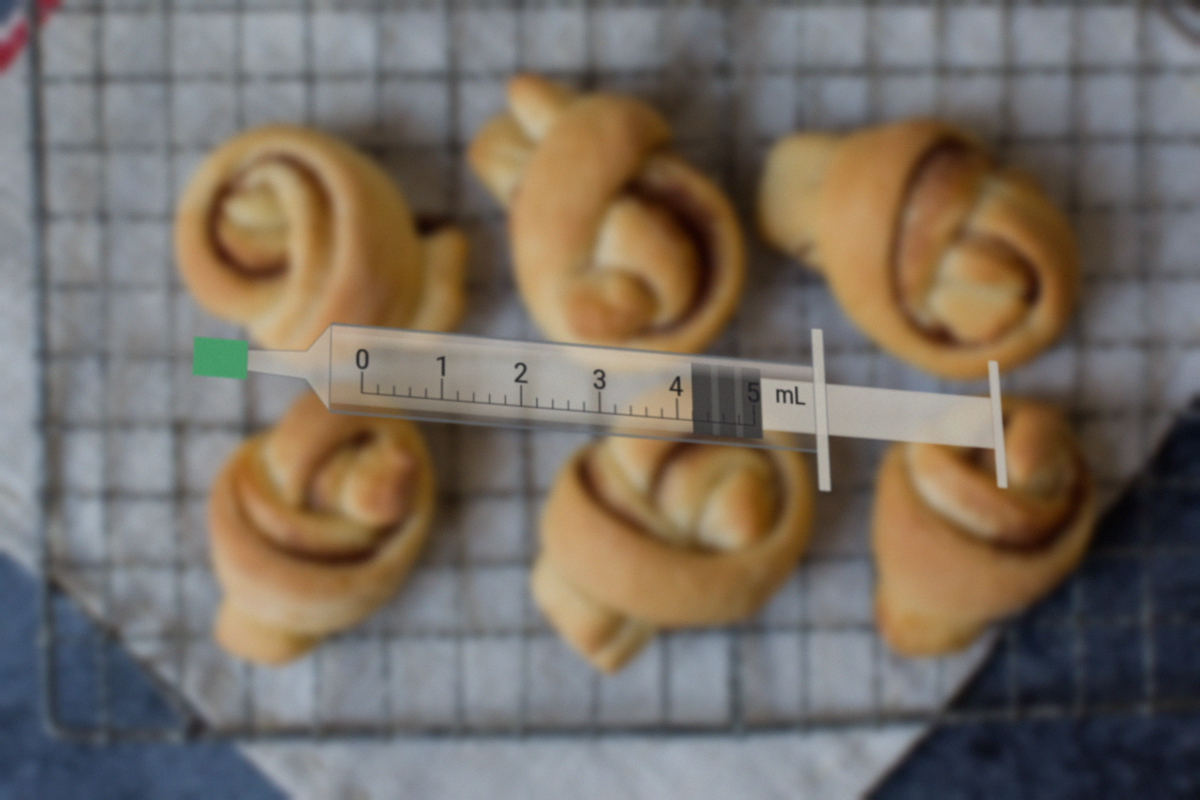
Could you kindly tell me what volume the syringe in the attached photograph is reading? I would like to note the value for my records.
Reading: 4.2 mL
